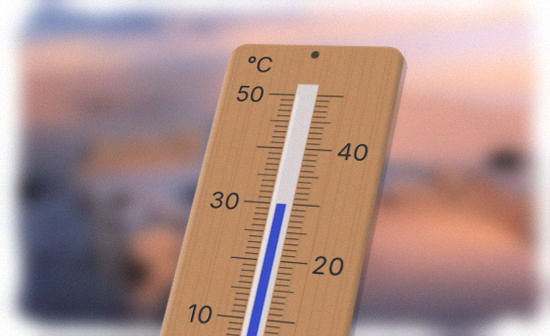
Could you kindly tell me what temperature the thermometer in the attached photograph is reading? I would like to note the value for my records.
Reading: 30 °C
